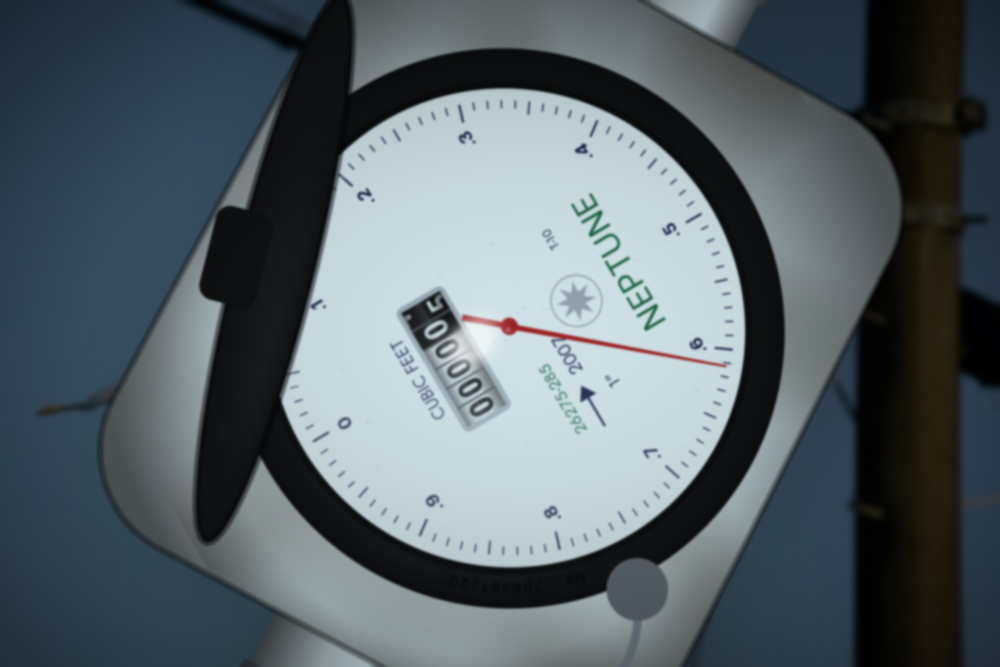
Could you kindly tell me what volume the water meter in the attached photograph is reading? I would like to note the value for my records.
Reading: 4.61 ft³
